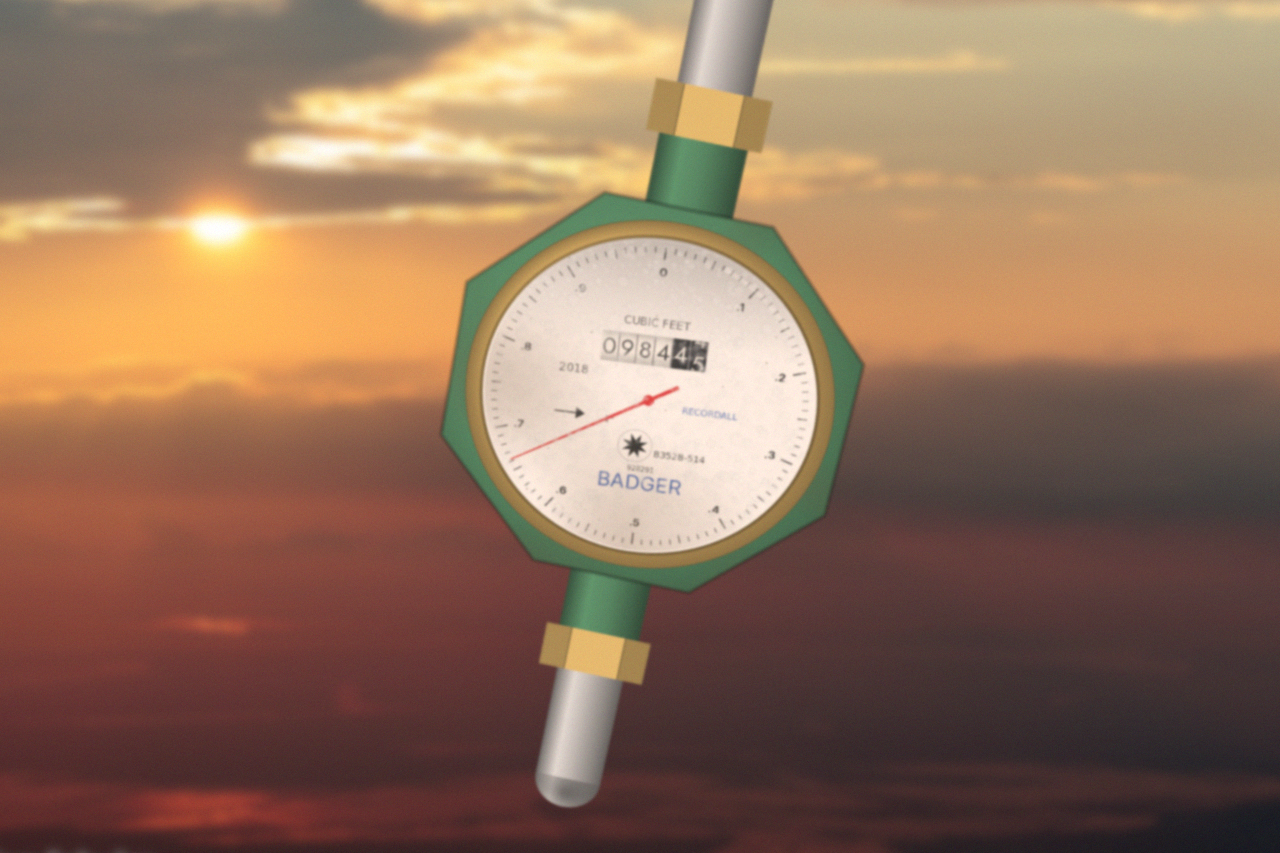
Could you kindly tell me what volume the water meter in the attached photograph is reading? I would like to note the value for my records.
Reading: 98444.66 ft³
